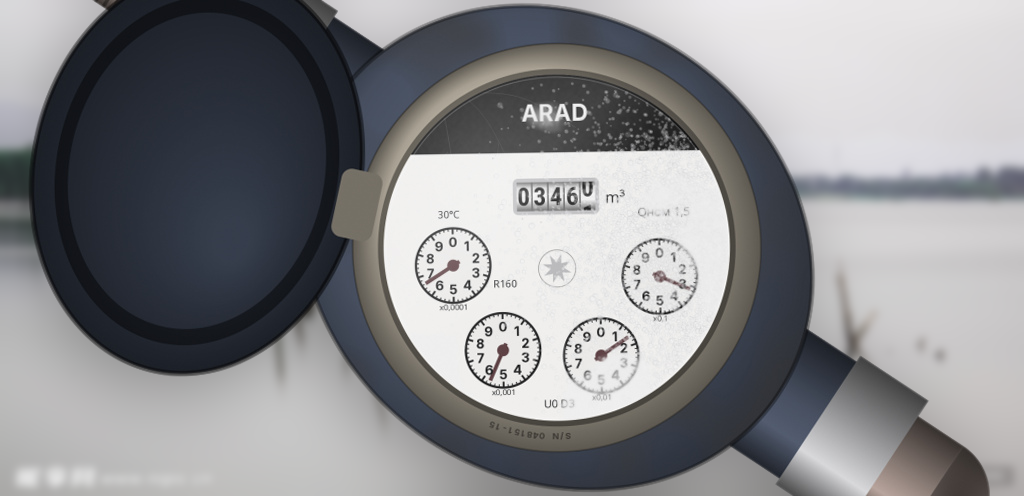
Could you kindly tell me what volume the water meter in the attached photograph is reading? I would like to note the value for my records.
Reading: 3460.3156 m³
